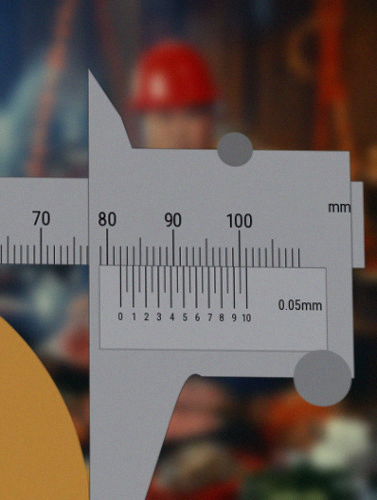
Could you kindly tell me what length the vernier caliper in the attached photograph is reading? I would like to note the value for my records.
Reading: 82.0 mm
